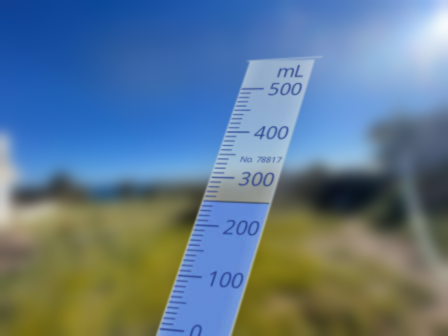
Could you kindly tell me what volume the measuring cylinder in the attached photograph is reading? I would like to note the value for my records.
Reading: 250 mL
